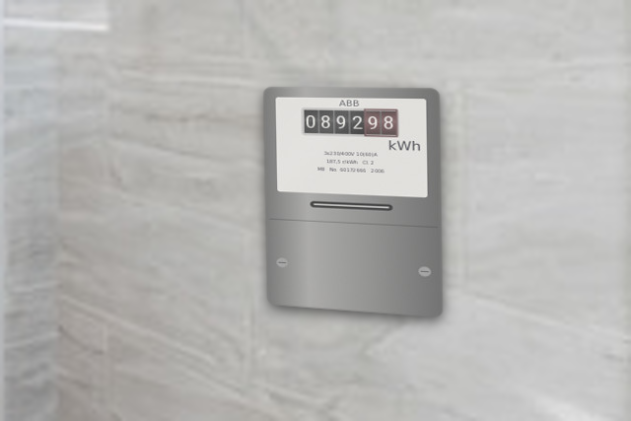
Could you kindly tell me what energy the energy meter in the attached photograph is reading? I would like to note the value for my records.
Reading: 892.98 kWh
